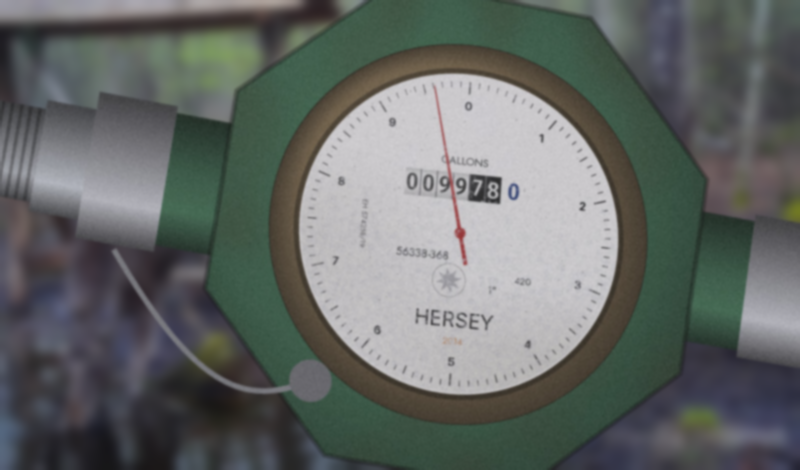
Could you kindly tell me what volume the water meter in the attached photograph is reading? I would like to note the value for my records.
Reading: 99779.6 gal
